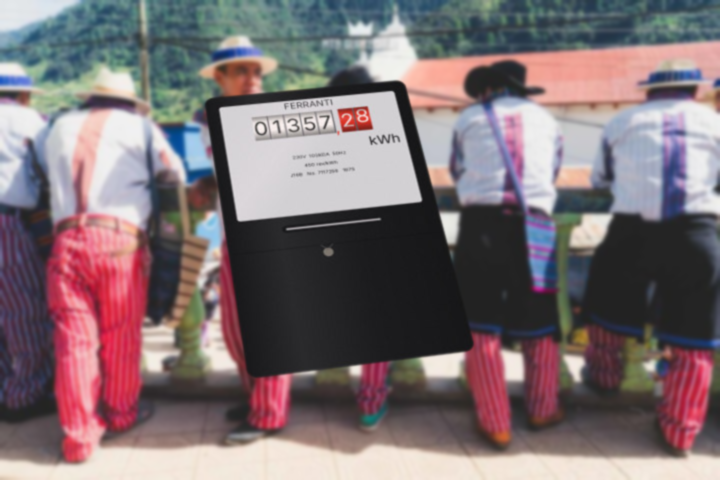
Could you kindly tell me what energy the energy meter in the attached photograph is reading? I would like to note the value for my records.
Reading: 1357.28 kWh
